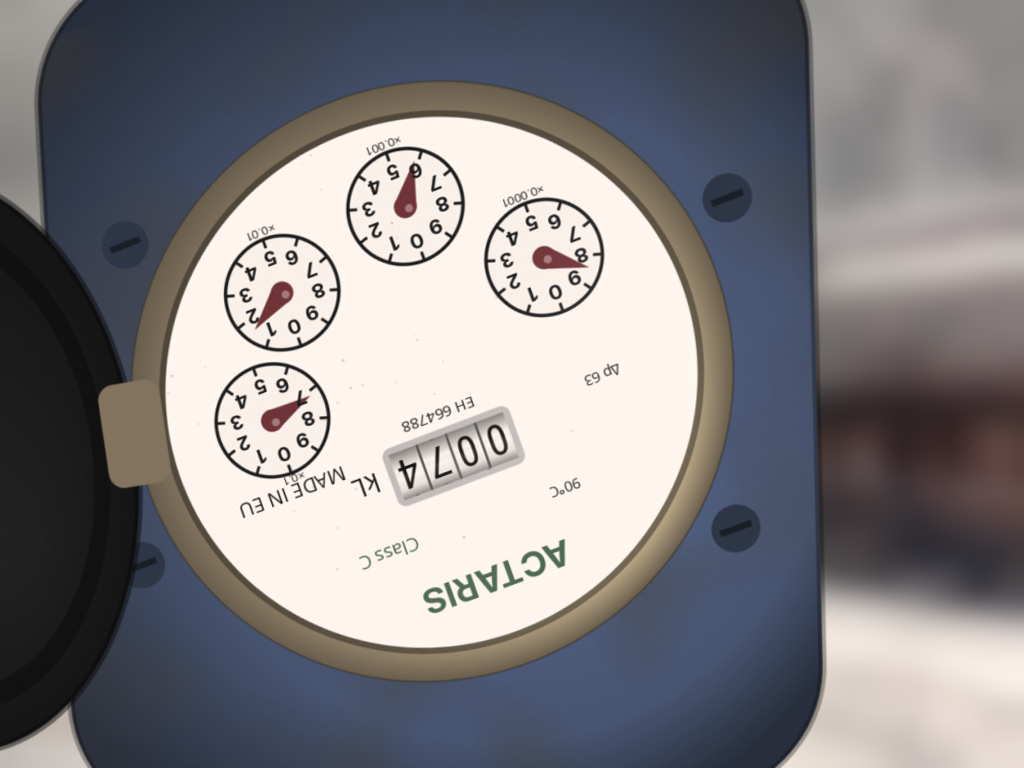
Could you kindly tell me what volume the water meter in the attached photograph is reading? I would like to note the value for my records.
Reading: 74.7158 kL
